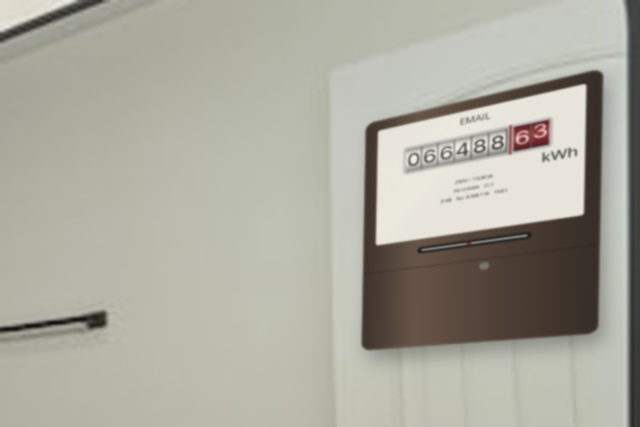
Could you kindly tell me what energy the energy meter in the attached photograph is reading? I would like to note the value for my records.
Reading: 66488.63 kWh
